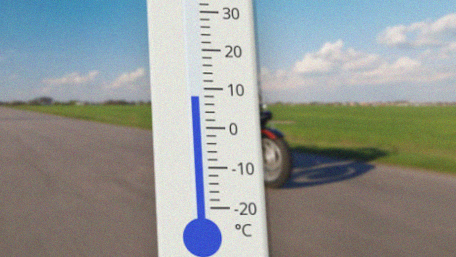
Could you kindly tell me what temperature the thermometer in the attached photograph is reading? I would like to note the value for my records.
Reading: 8 °C
